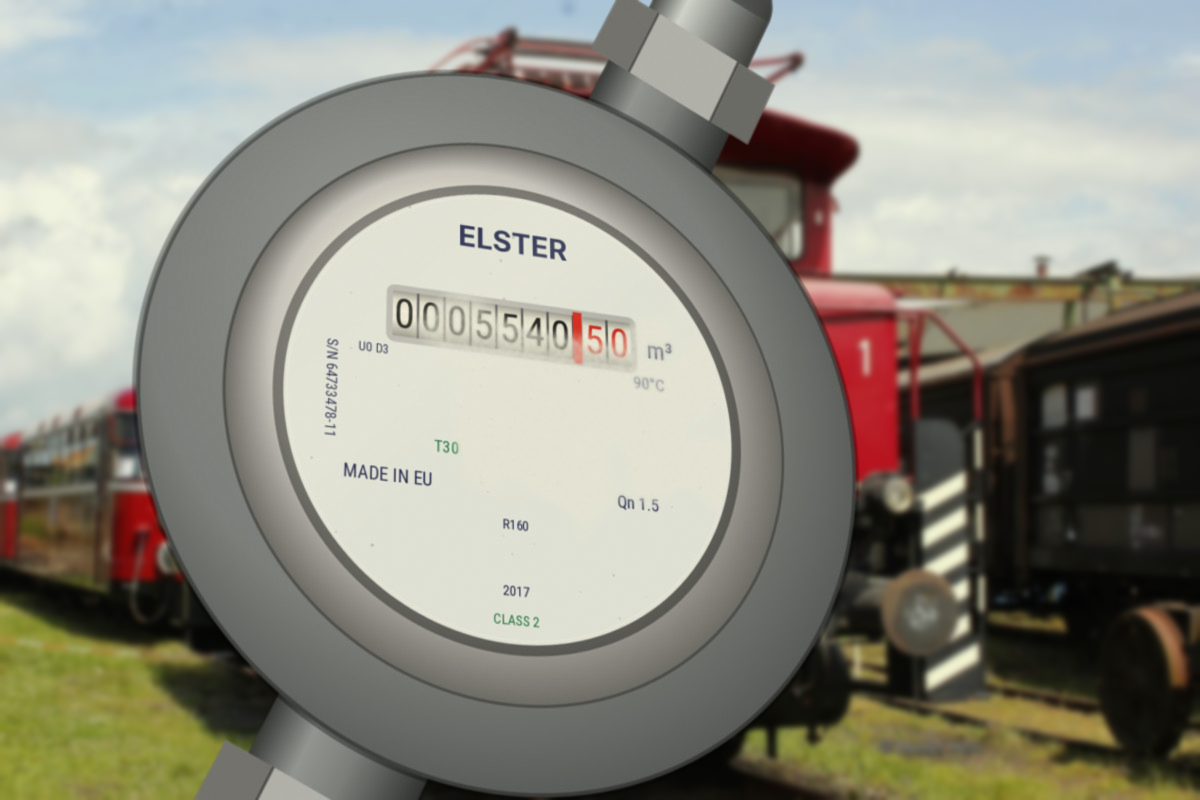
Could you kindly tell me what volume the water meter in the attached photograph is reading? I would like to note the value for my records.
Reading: 5540.50 m³
